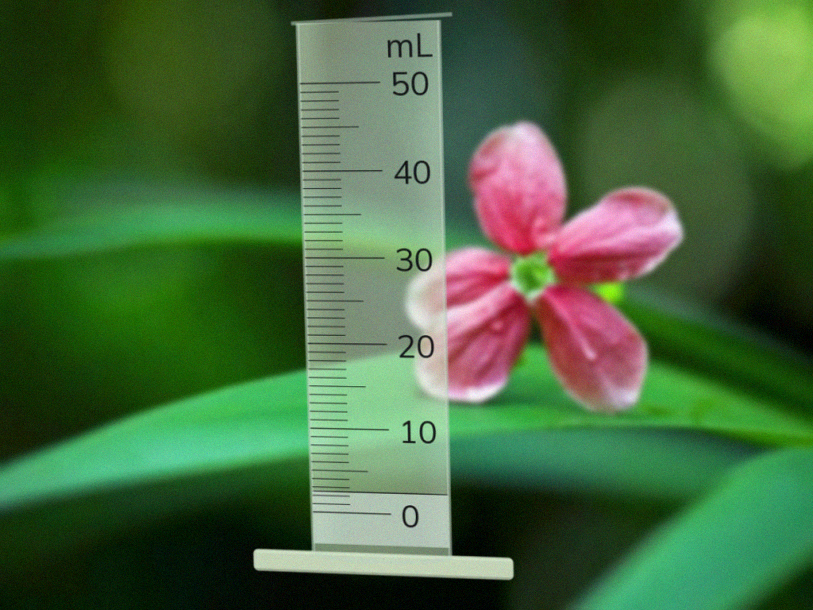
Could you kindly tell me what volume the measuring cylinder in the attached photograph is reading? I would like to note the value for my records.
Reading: 2.5 mL
